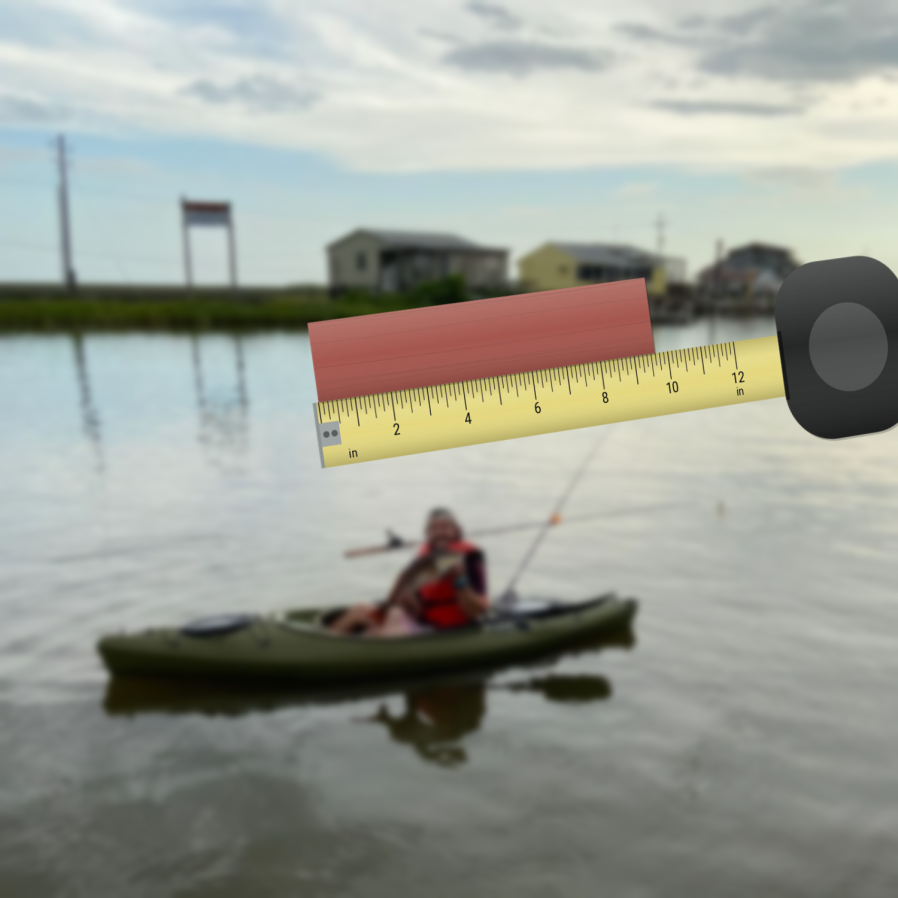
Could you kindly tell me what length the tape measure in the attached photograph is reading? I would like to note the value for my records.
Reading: 9.625 in
